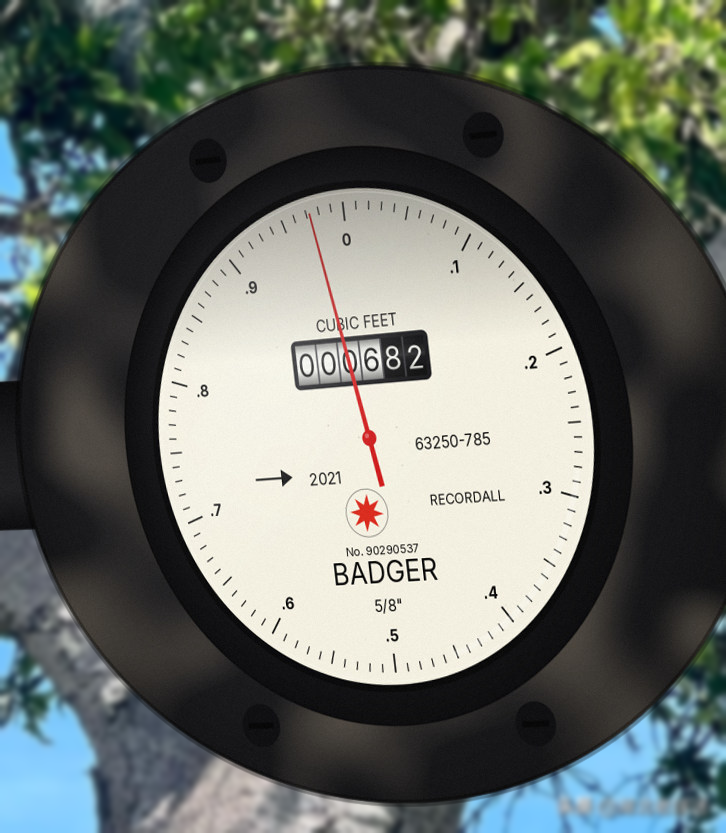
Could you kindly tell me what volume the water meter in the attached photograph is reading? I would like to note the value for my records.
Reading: 681.97 ft³
